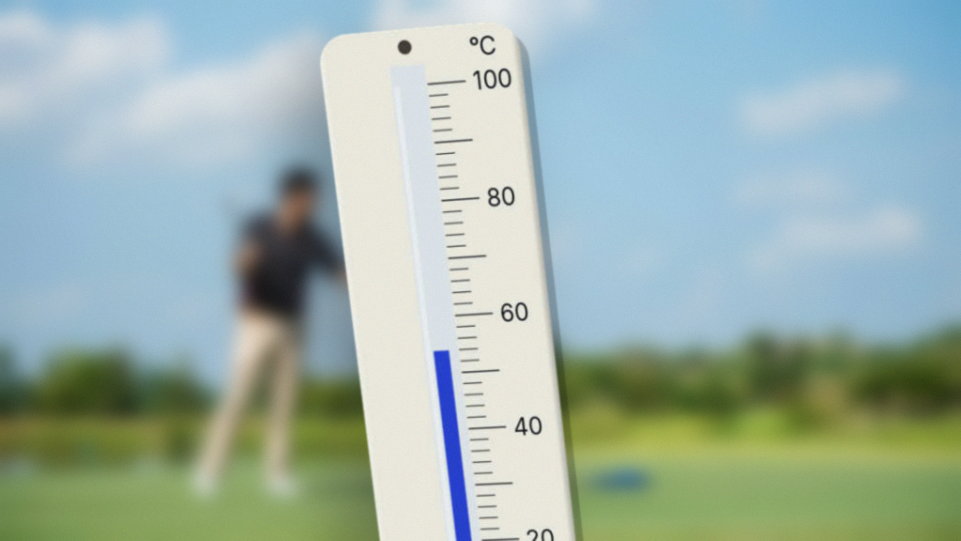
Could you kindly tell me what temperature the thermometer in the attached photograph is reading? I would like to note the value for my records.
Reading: 54 °C
